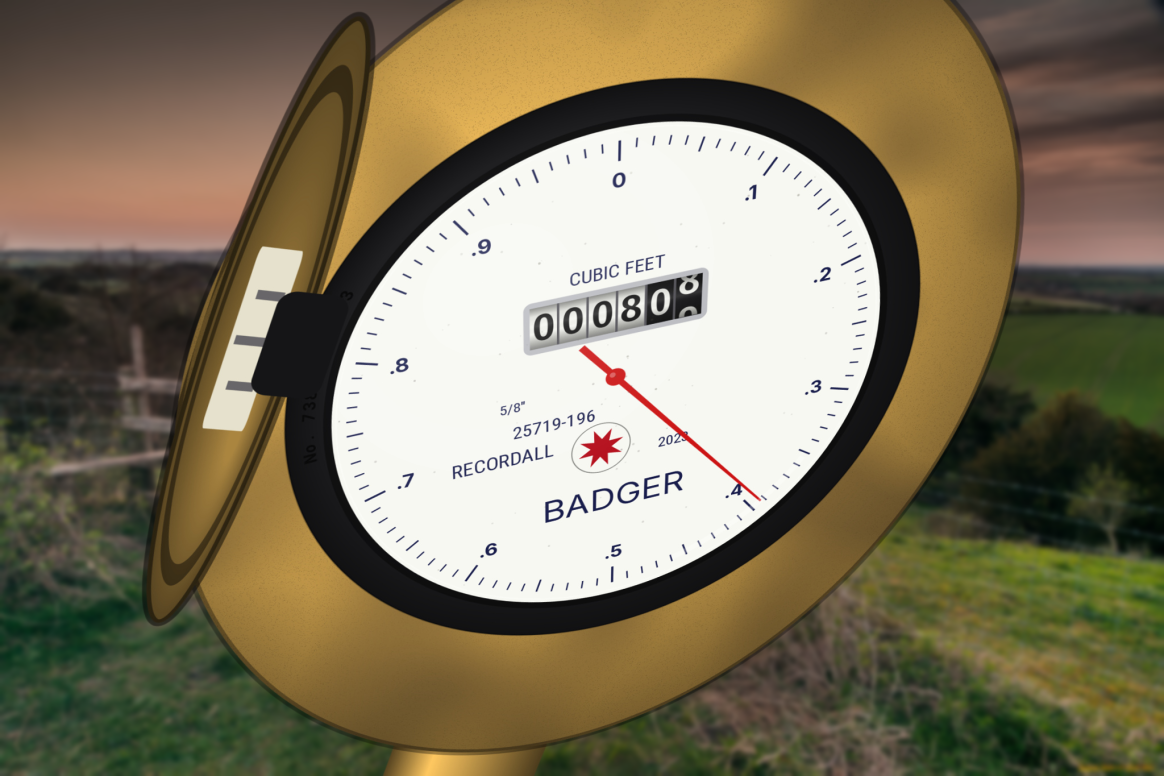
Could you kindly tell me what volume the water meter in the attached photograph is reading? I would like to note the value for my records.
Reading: 808.39 ft³
